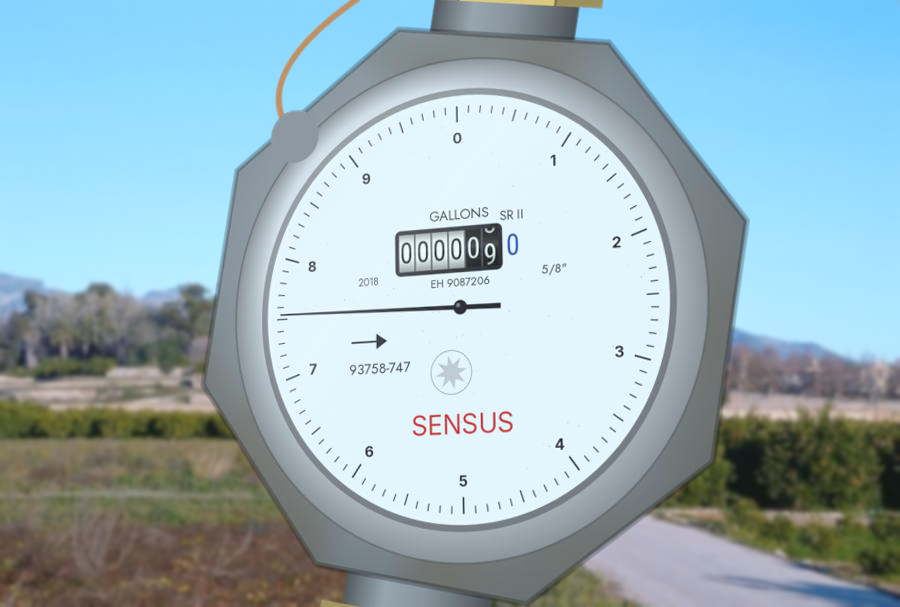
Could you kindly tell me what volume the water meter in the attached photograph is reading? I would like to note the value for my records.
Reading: 87.5 gal
